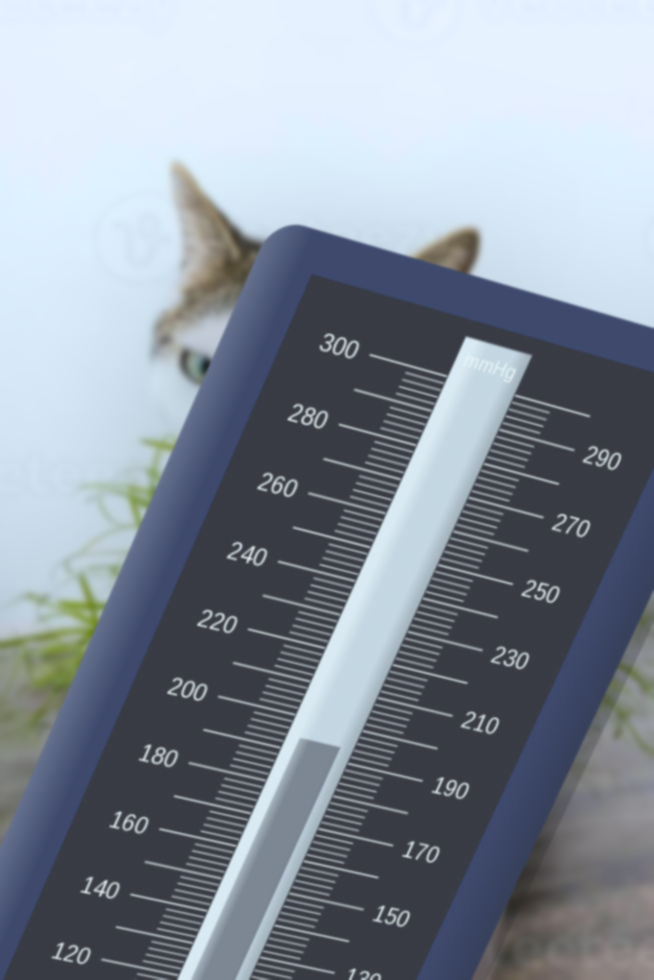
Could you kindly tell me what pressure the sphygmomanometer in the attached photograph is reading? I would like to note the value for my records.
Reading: 194 mmHg
